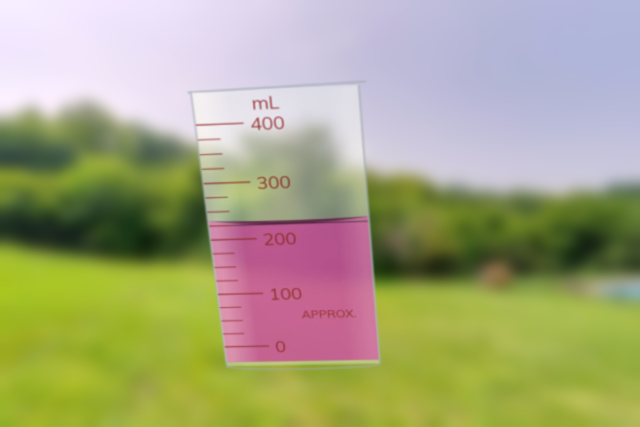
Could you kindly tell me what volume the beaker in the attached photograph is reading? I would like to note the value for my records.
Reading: 225 mL
